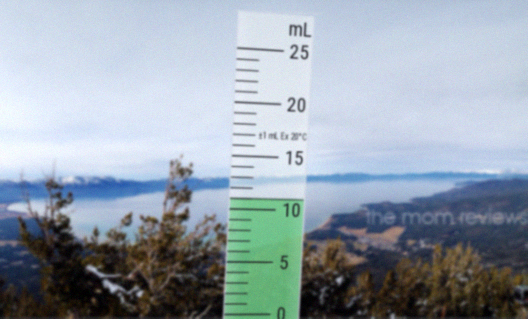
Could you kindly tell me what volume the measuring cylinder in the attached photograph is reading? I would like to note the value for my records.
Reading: 11 mL
